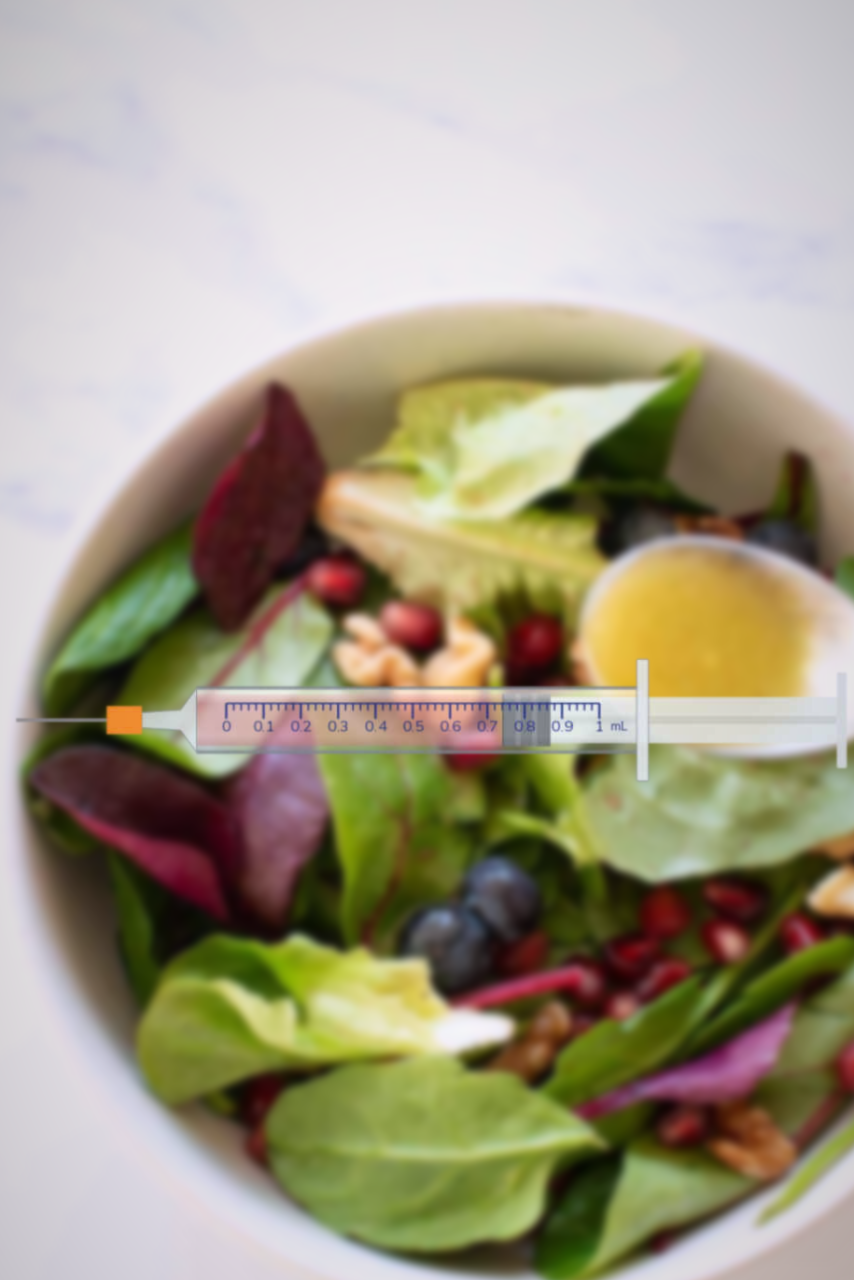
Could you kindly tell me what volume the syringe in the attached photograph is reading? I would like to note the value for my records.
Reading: 0.74 mL
